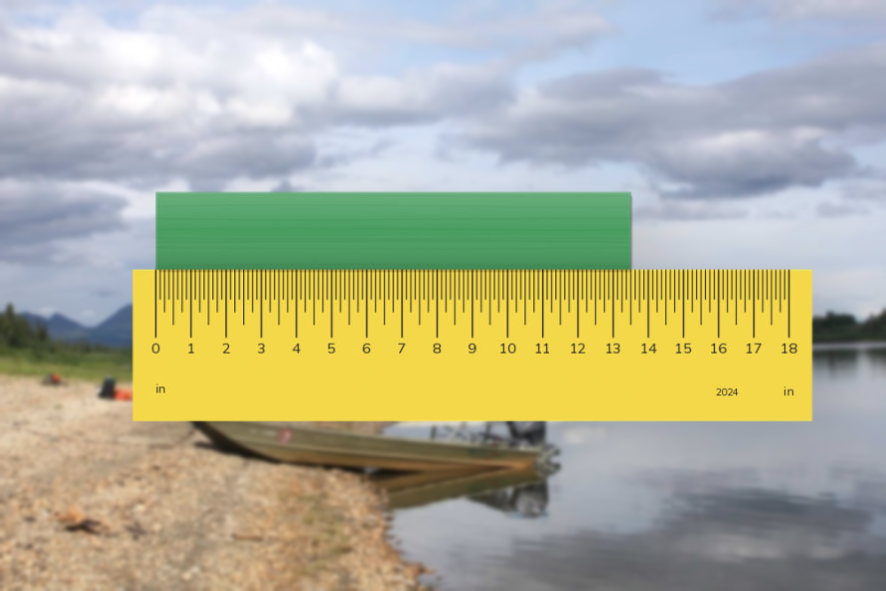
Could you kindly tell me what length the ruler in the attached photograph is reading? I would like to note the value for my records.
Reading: 13.5 in
